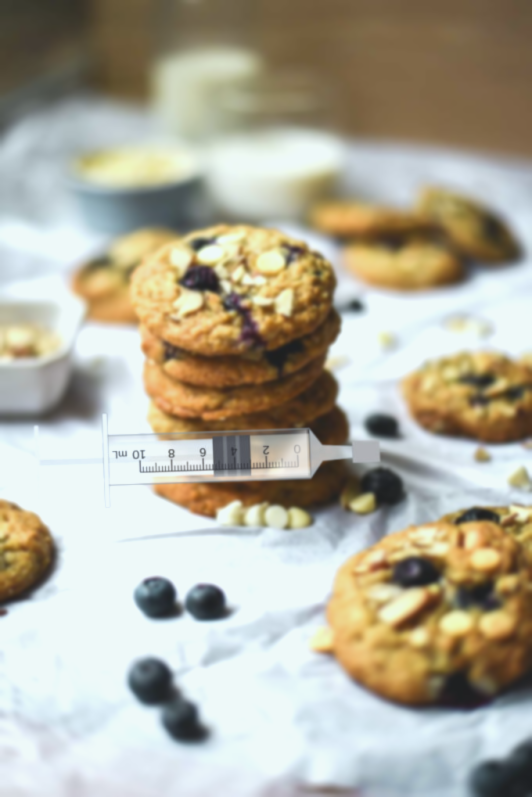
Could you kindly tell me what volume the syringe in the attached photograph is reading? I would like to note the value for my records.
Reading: 3 mL
